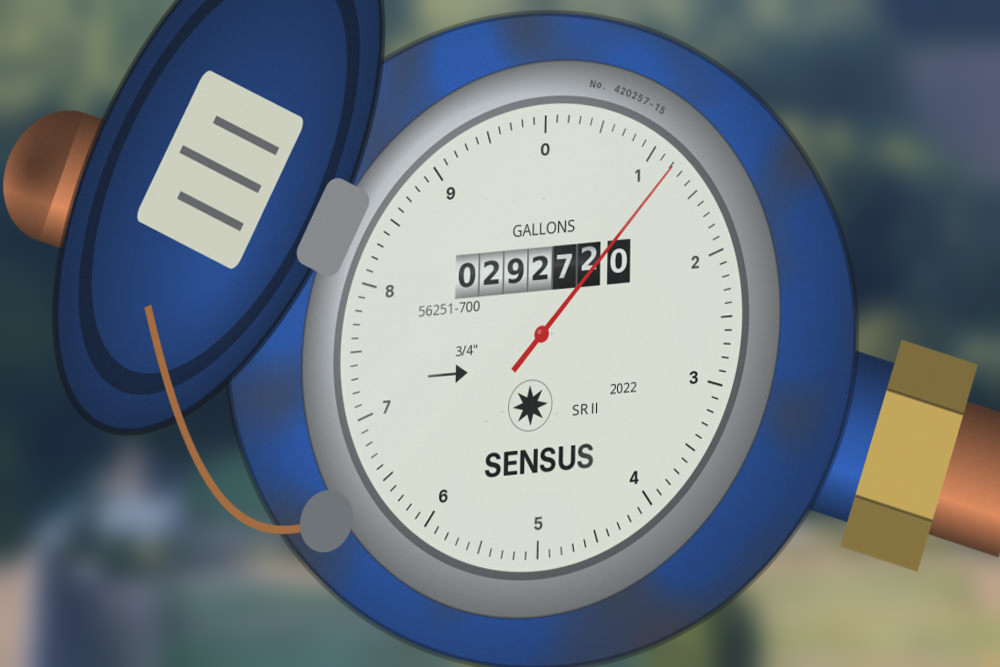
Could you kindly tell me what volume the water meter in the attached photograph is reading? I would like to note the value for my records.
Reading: 292721.2 gal
